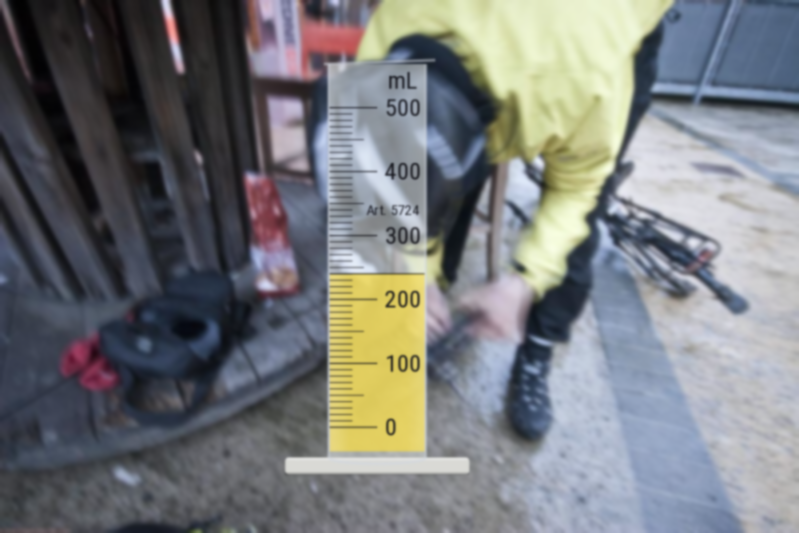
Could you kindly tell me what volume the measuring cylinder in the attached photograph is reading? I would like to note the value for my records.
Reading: 240 mL
